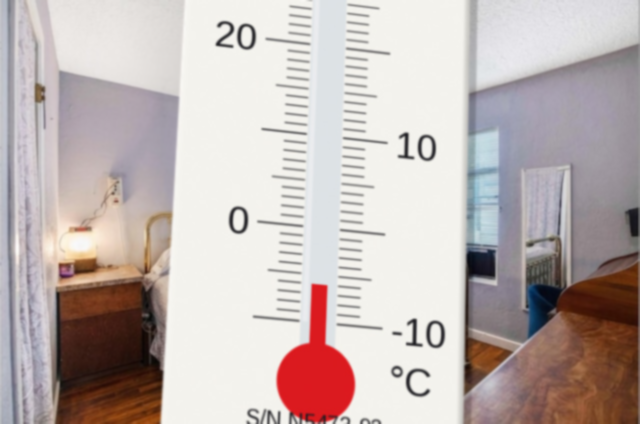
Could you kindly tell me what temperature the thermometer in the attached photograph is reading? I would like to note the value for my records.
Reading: -6 °C
